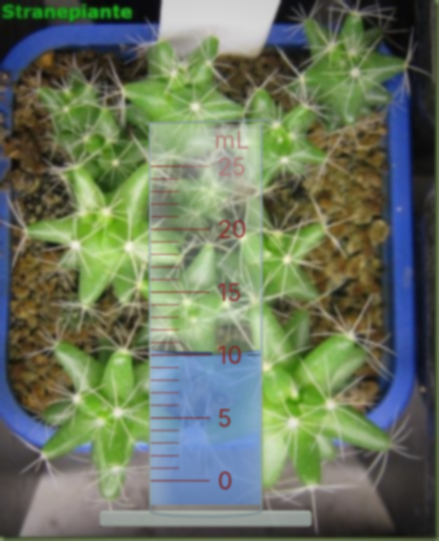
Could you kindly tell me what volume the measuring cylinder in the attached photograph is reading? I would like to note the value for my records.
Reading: 10 mL
